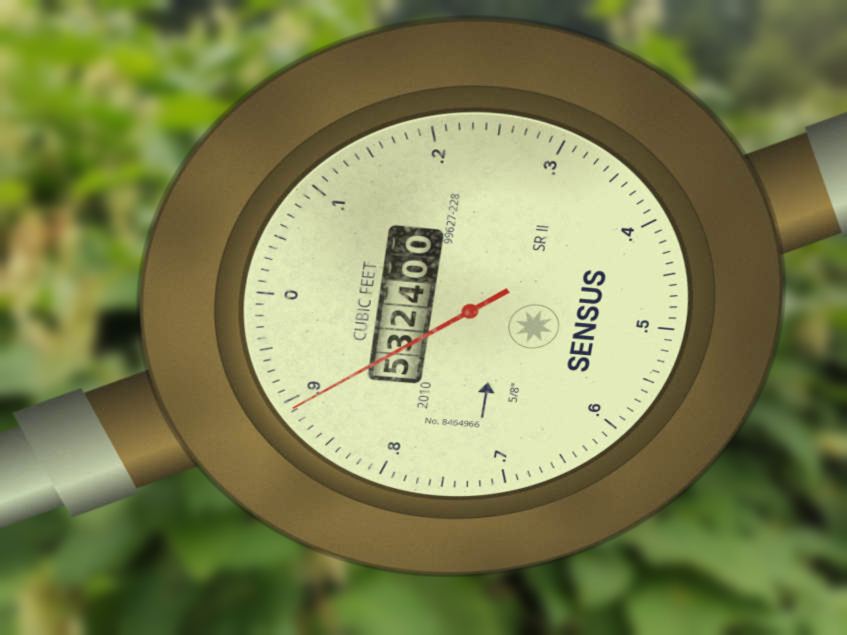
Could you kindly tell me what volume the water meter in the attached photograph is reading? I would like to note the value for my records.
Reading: 532399.89 ft³
